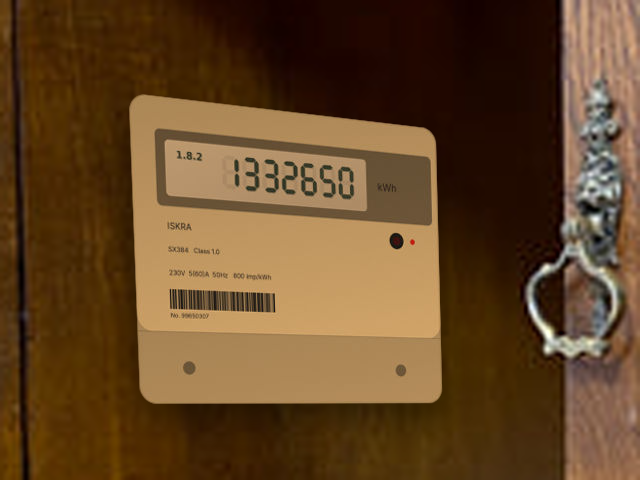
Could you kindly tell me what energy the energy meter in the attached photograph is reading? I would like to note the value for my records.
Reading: 1332650 kWh
